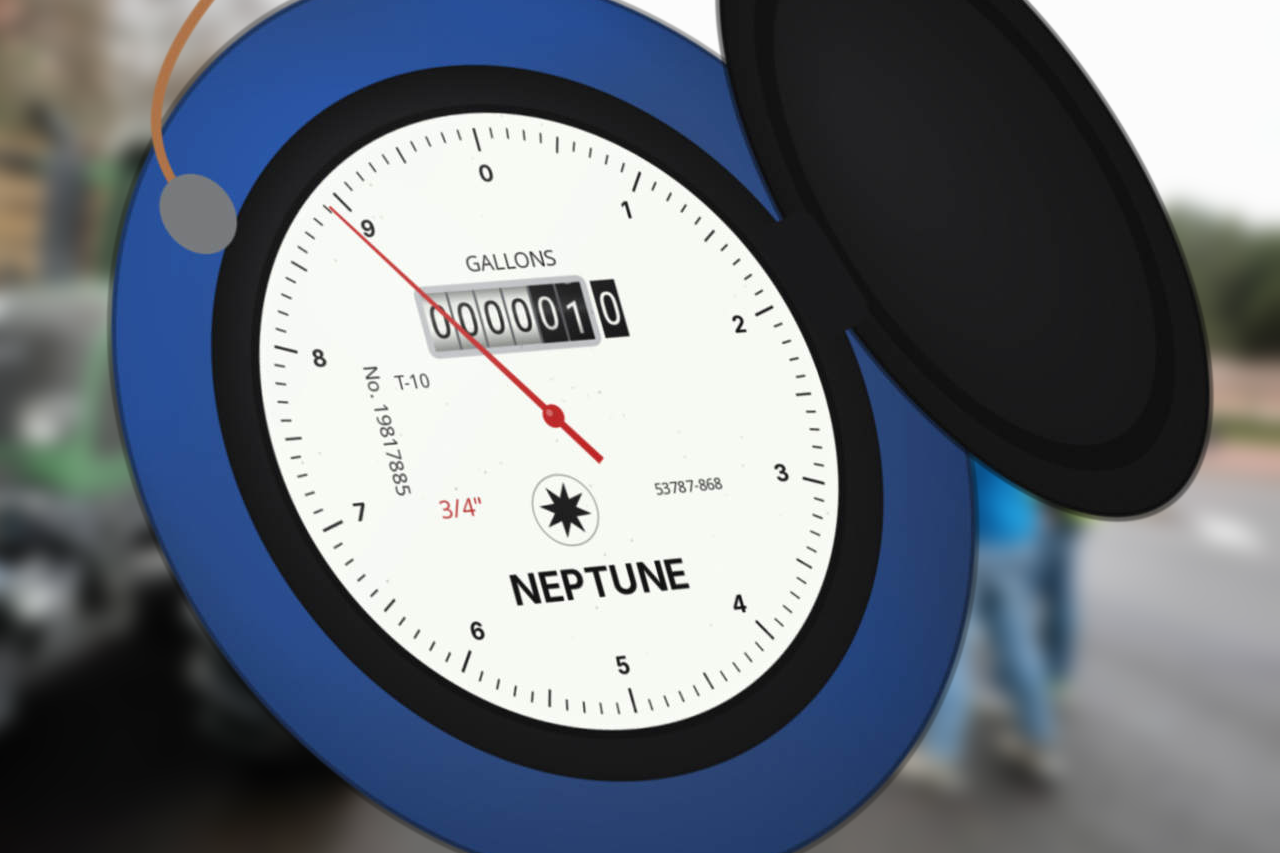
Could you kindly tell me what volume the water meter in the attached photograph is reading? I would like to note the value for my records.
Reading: 8.9 gal
